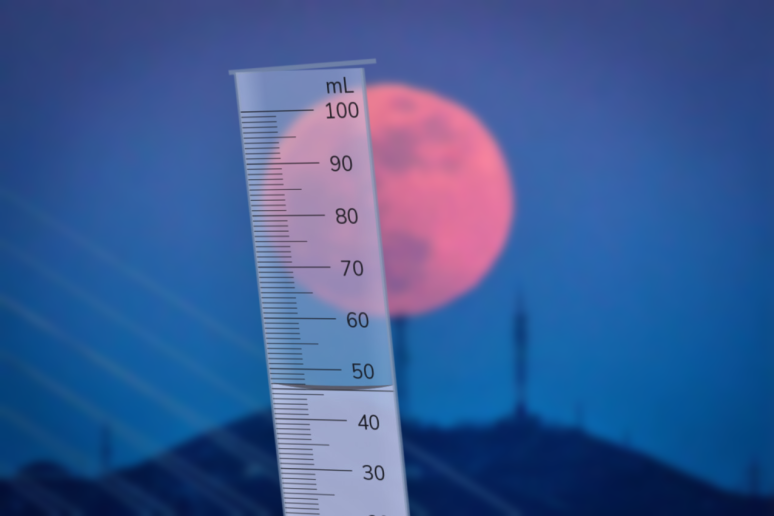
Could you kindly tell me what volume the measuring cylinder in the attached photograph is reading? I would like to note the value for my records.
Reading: 46 mL
